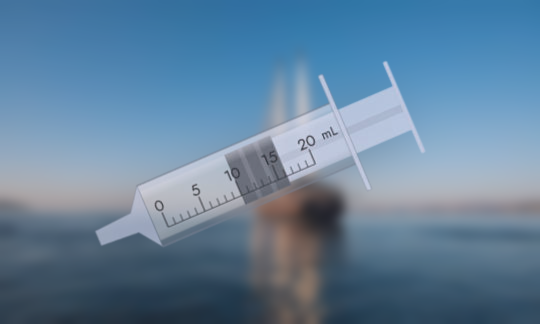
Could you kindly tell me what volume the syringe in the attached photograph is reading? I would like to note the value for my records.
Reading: 10 mL
